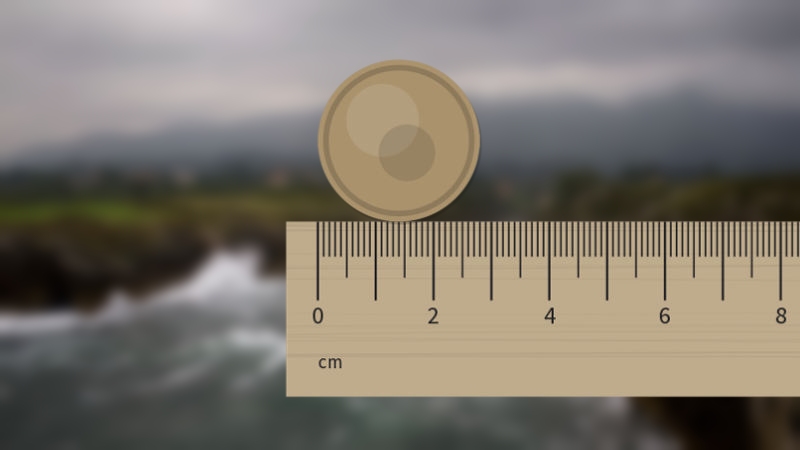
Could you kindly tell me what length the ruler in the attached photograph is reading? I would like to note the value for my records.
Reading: 2.8 cm
